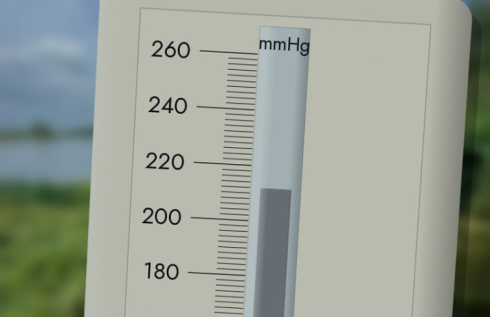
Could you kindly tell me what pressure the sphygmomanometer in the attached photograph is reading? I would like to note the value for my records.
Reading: 212 mmHg
